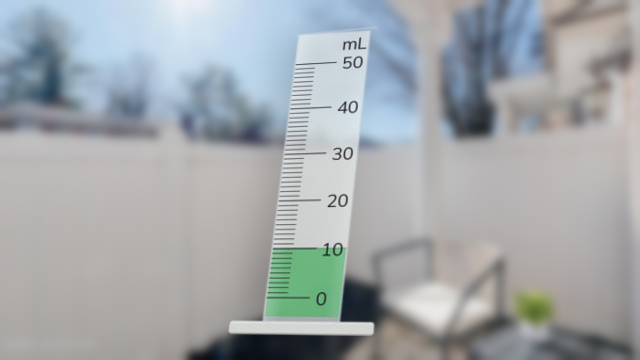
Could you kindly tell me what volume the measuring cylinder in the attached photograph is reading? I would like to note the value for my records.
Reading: 10 mL
